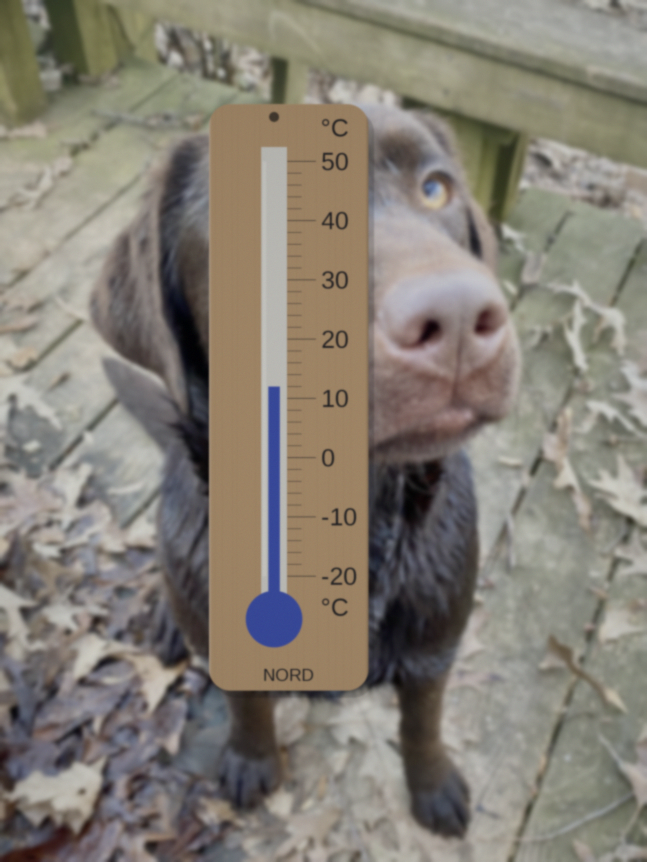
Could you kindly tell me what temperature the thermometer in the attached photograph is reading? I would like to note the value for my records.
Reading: 12 °C
